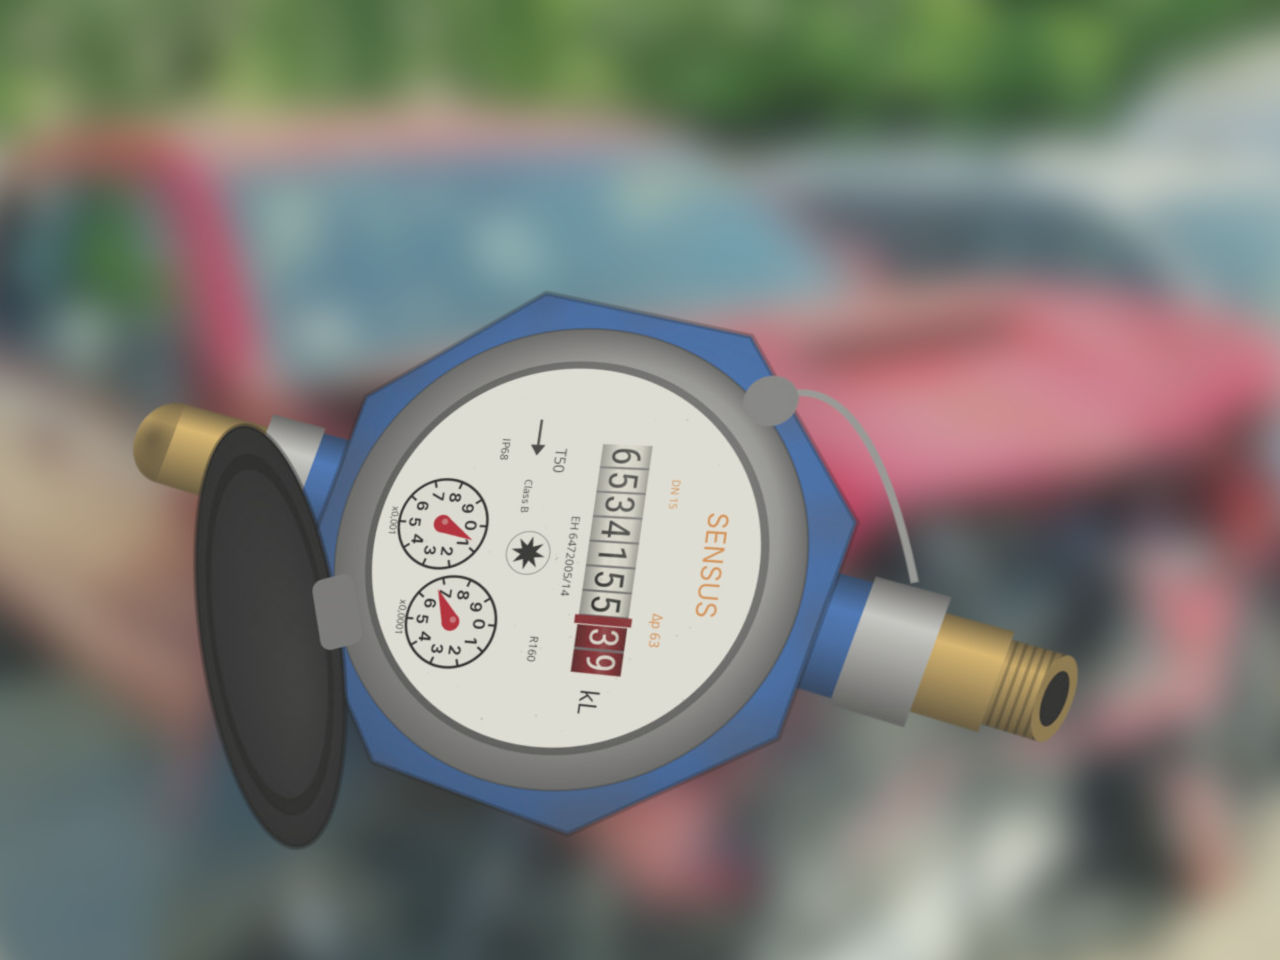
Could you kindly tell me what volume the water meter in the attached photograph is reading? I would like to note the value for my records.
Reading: 6534155.3906 kL
